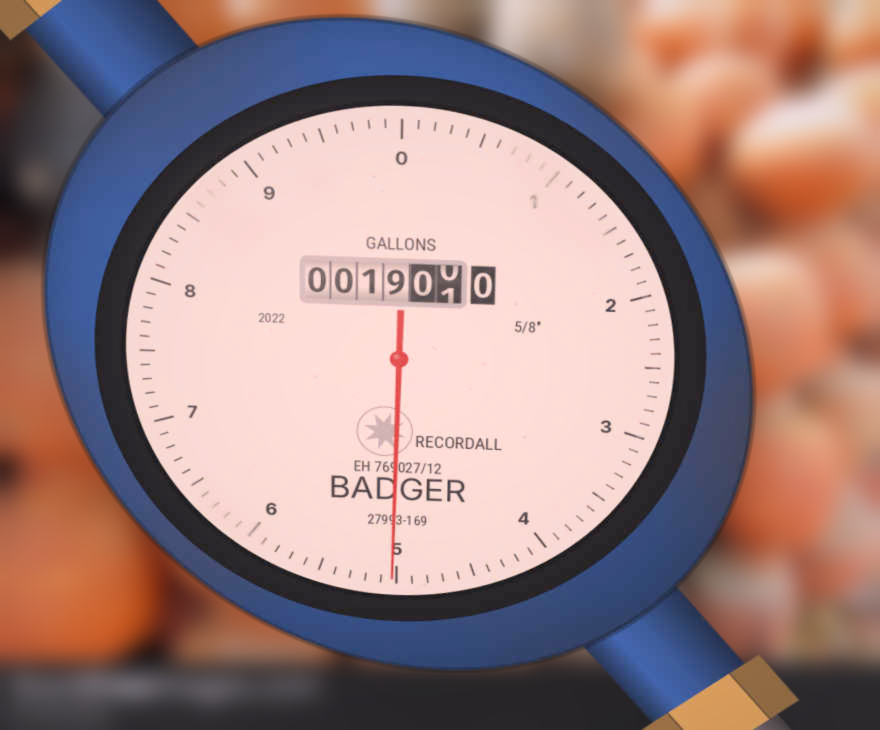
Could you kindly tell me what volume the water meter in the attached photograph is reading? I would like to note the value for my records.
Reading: 19005.0 gal
